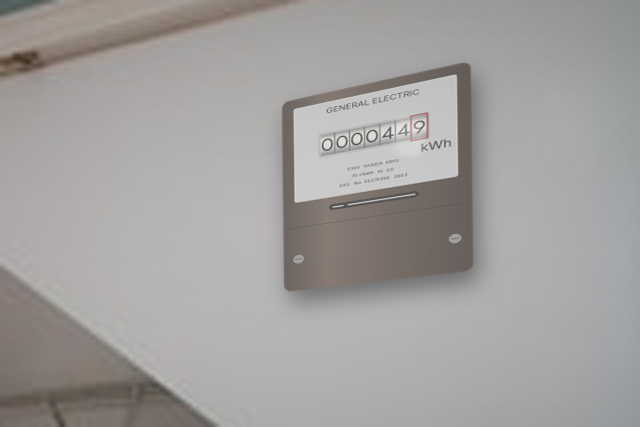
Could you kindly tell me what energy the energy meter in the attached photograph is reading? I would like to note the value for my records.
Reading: 44.9 kWh
